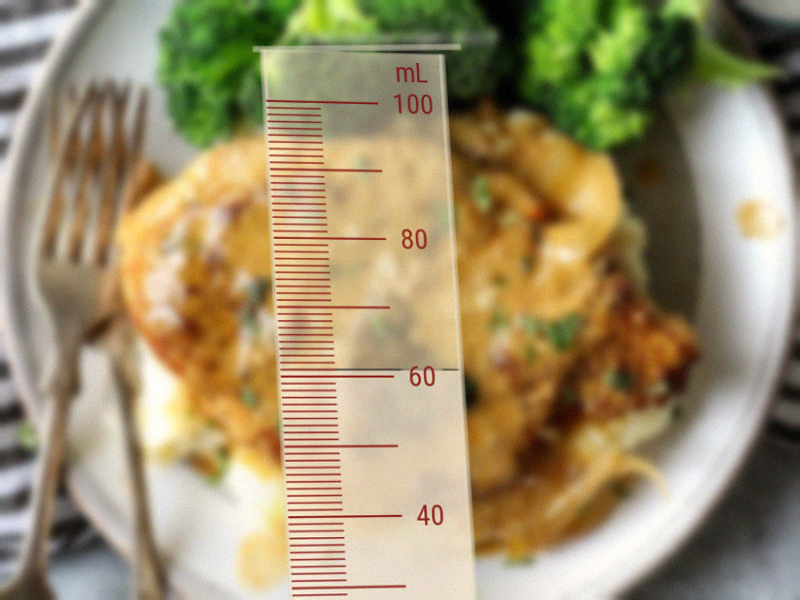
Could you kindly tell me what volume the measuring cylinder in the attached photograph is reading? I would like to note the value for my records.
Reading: 61 mL
